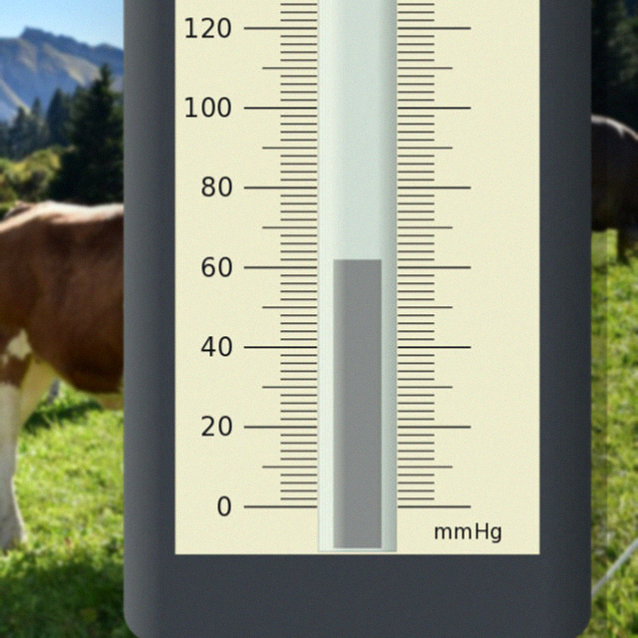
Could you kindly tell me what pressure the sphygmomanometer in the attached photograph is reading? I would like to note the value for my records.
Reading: 62 mmHg
